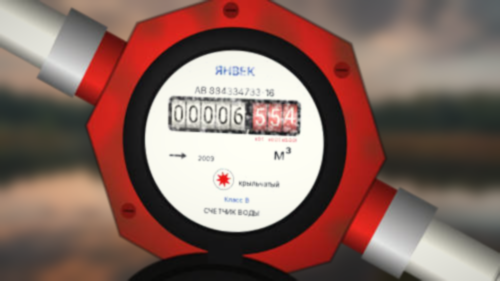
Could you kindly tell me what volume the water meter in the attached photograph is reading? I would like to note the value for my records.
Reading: 6.554 m³
